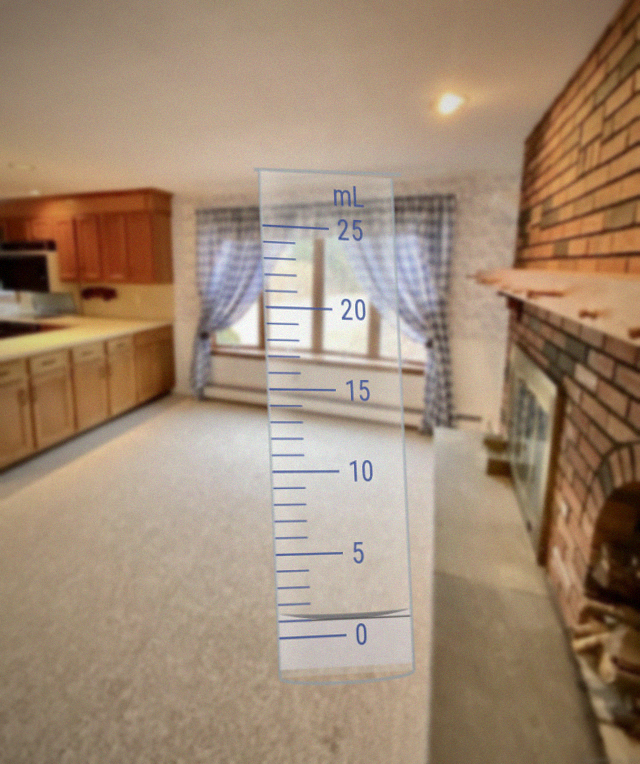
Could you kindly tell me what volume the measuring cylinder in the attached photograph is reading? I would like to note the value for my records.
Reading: 1 mL
